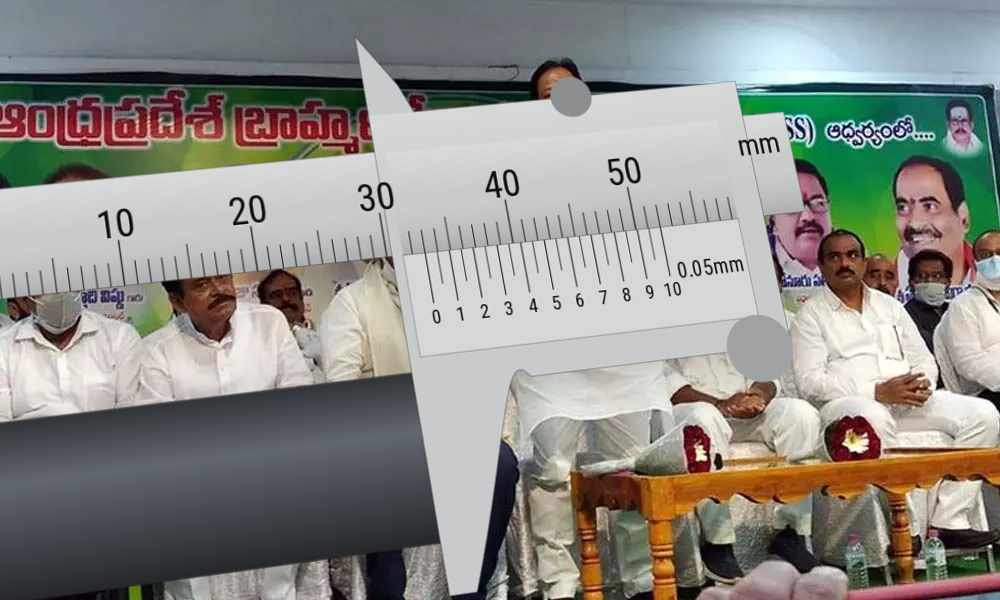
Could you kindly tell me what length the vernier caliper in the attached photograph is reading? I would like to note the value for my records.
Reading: 33.0 mm
